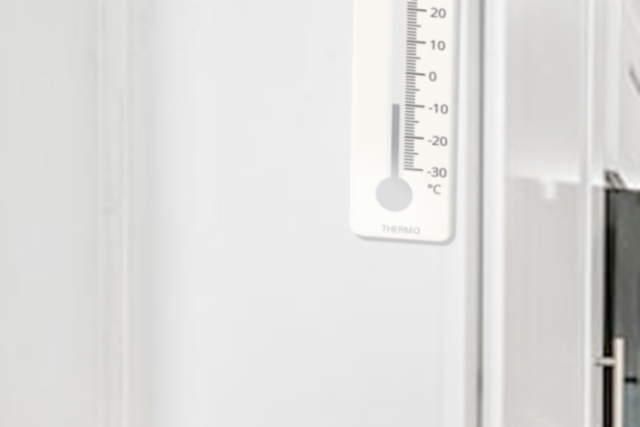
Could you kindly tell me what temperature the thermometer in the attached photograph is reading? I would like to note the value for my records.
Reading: -10 °C
